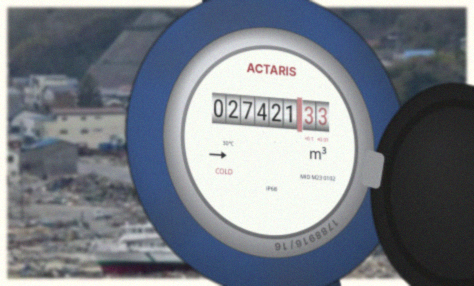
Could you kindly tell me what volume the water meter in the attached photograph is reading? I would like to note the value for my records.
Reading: 27421.33 m³
